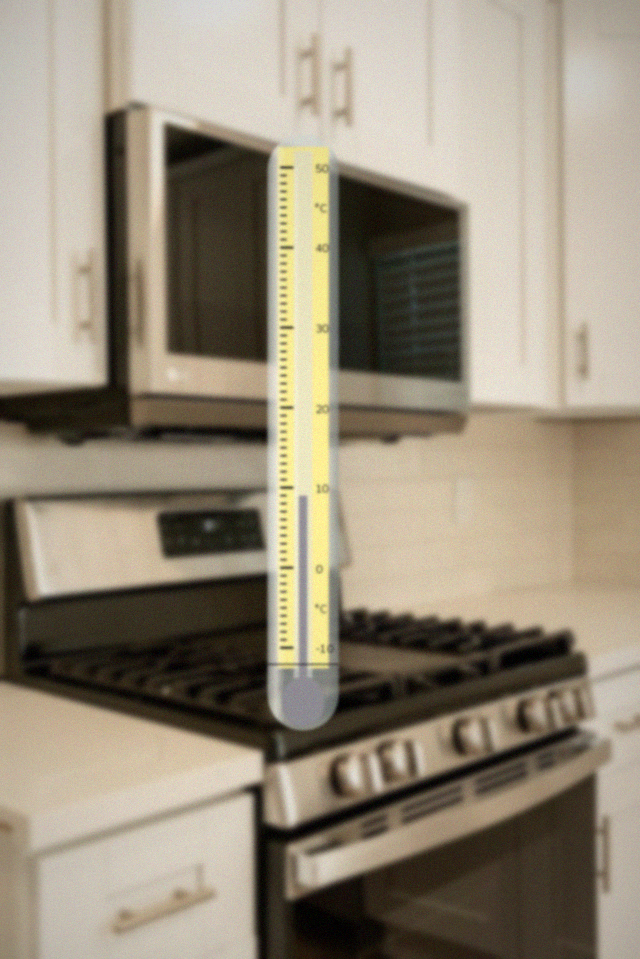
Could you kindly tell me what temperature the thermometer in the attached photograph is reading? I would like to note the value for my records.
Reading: 9 °C
